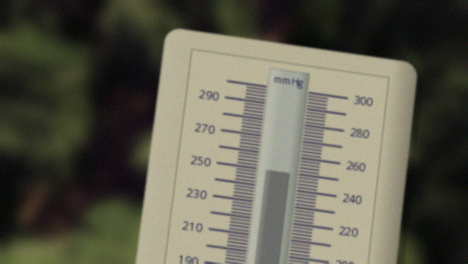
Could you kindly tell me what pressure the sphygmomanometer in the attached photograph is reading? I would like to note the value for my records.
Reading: 250 mmHg
